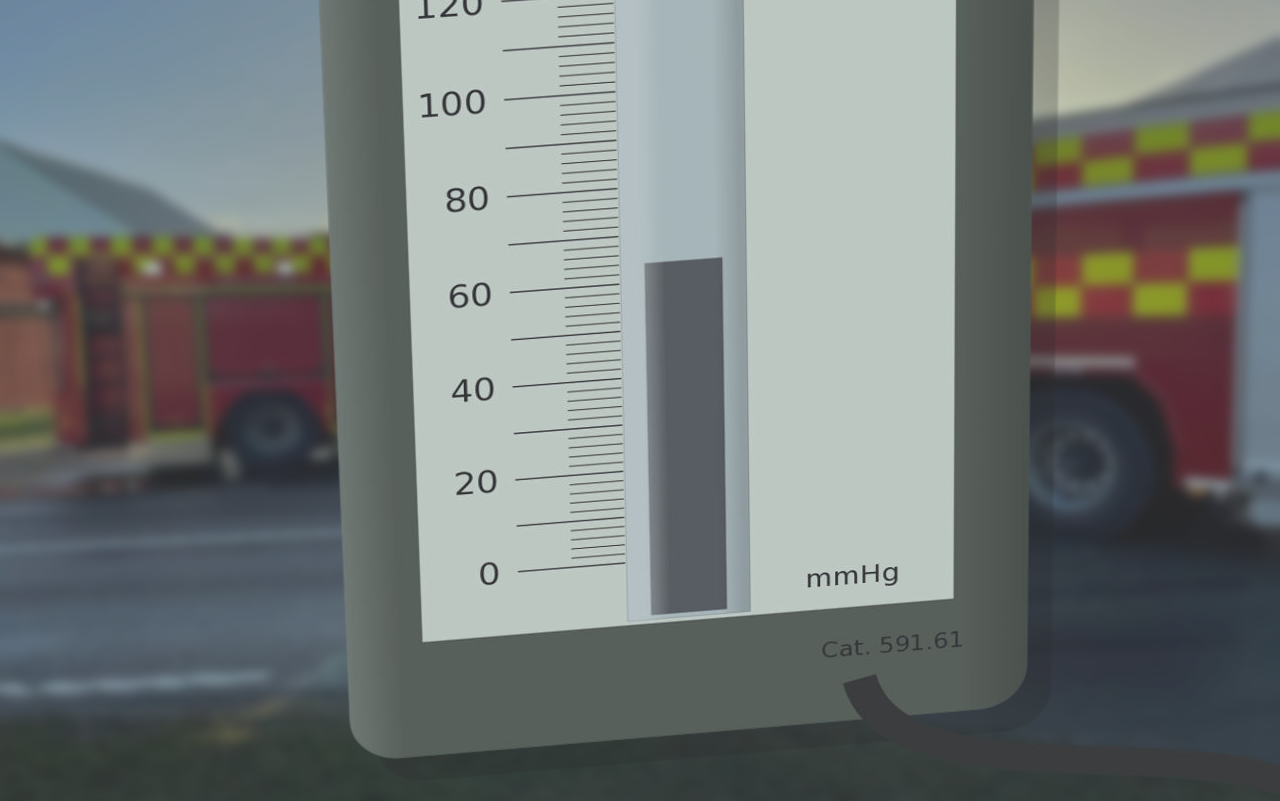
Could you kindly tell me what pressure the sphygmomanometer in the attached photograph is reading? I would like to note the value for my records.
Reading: 64 mmHg
